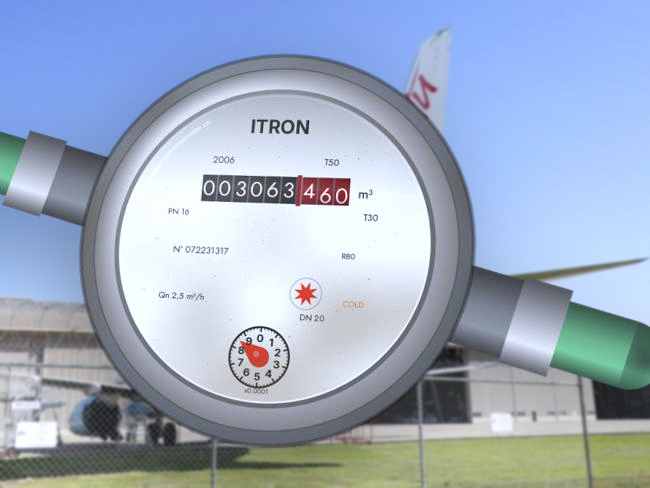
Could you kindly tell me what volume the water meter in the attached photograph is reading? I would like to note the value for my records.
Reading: 3063.4598 m³
